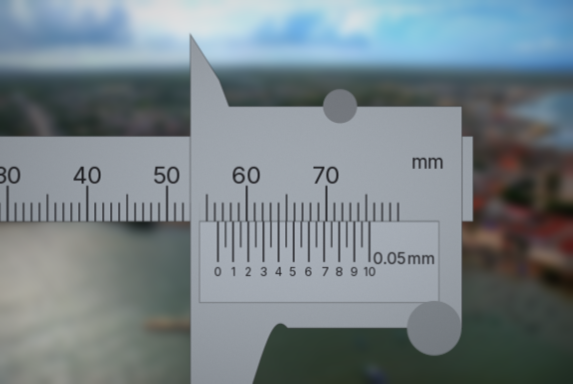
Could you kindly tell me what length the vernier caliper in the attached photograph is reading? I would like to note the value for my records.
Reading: 56.4 mm
